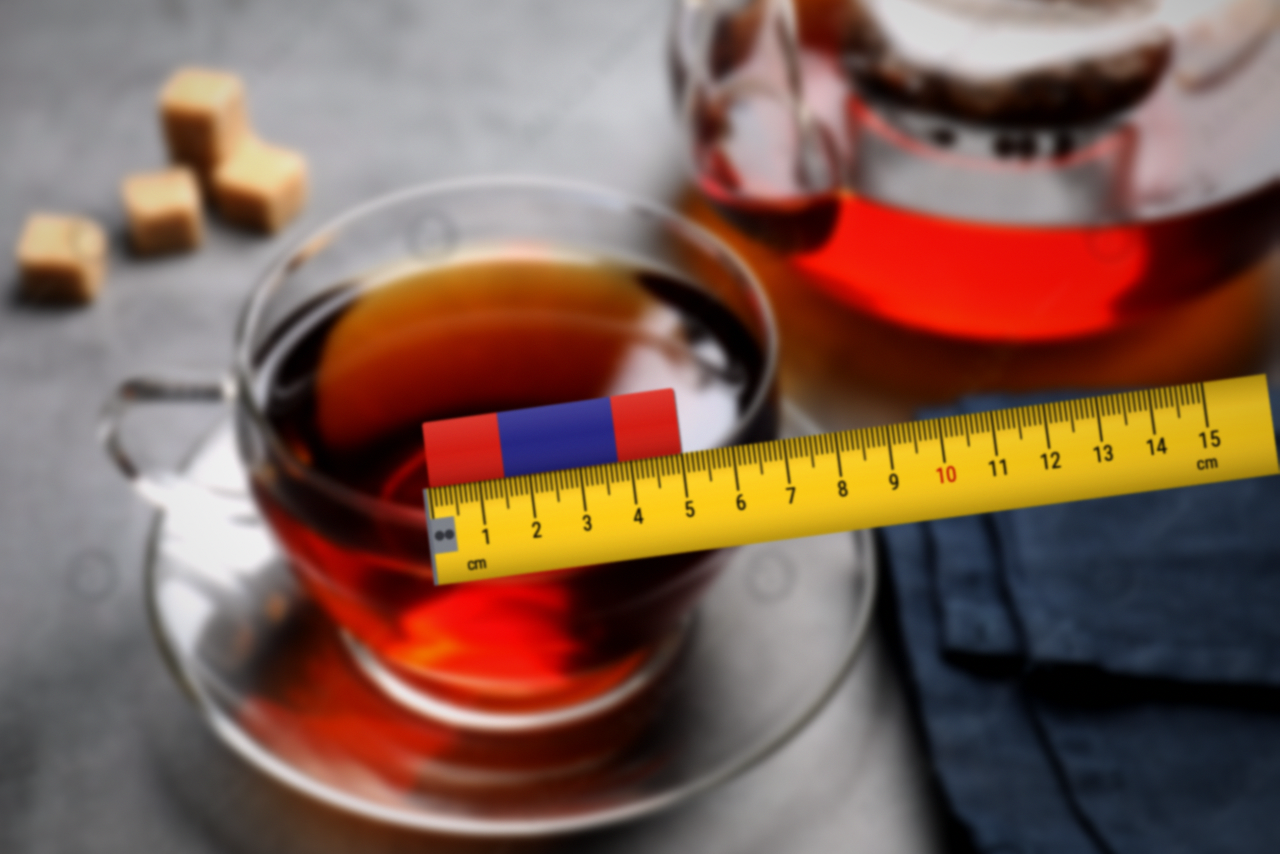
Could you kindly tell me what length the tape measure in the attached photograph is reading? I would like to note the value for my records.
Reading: 5 cm
